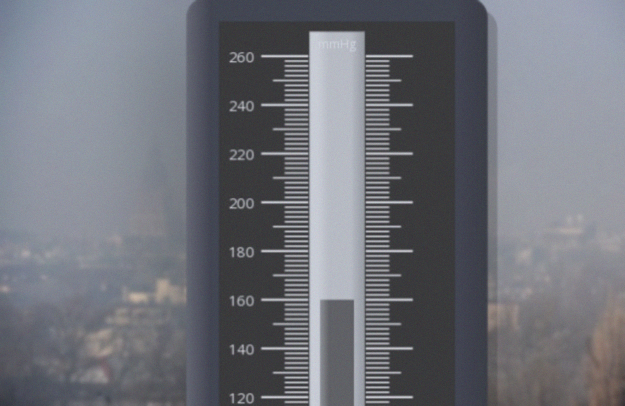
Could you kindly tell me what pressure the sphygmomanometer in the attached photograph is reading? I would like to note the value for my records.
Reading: 160 mmHg
